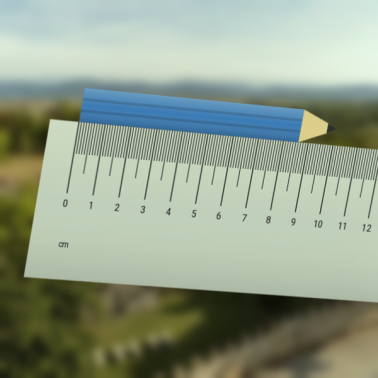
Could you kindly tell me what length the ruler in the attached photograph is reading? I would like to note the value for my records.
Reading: 10 cm
